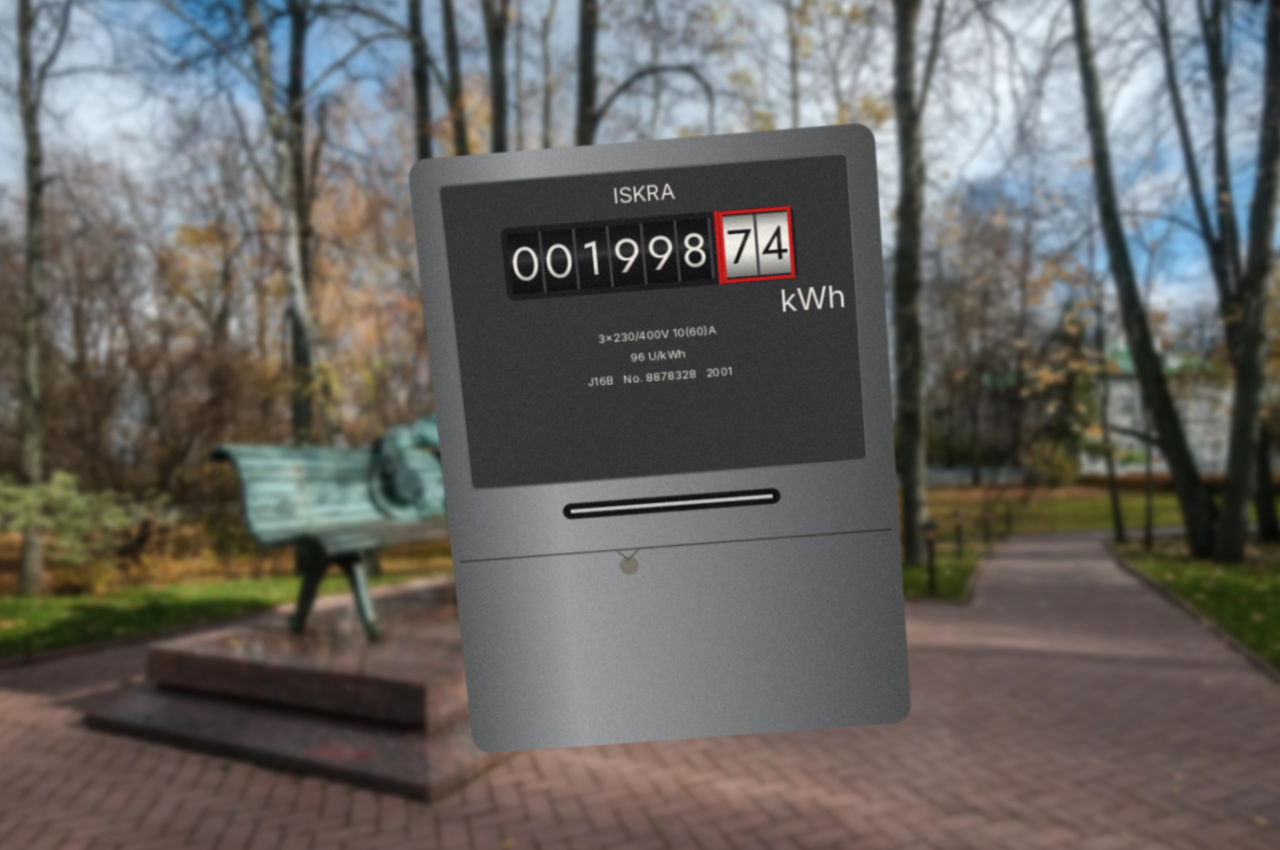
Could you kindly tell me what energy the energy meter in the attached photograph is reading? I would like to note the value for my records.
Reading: 1998.74 kWh
